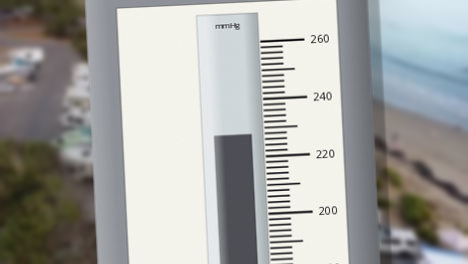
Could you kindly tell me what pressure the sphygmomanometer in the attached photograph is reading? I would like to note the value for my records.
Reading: 228 mmHg
